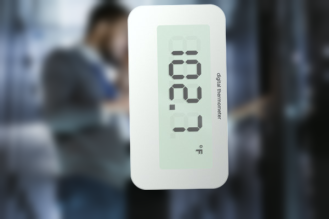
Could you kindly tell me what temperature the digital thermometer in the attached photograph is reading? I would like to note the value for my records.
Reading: 102.7 °F
